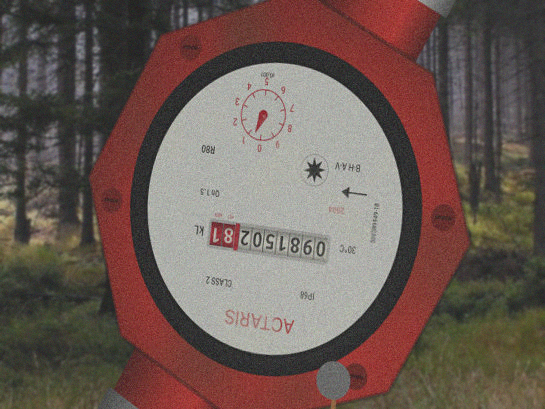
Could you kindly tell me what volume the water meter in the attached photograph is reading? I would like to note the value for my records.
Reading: 981502.810 kL
